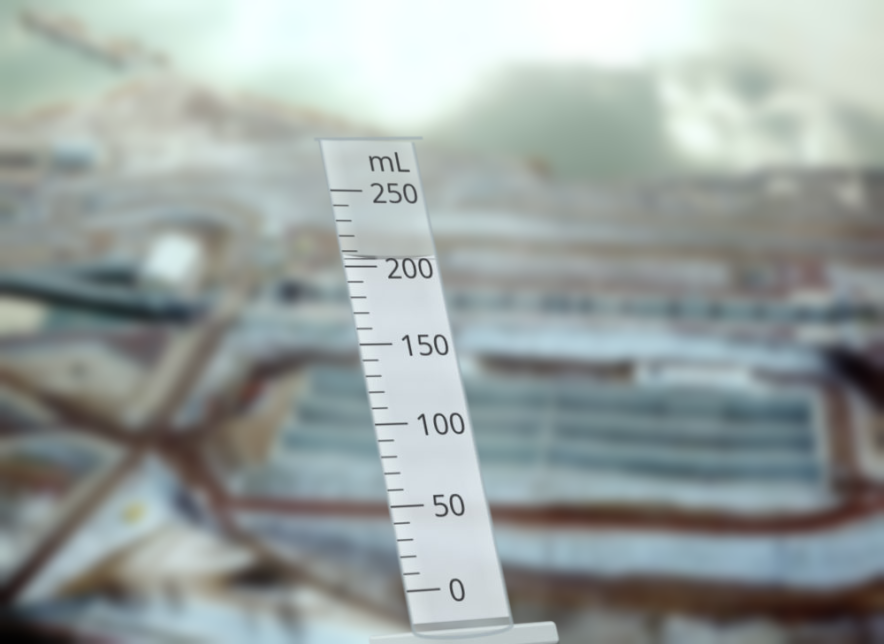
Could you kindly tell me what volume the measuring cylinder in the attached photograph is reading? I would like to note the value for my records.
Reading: 205 mL
